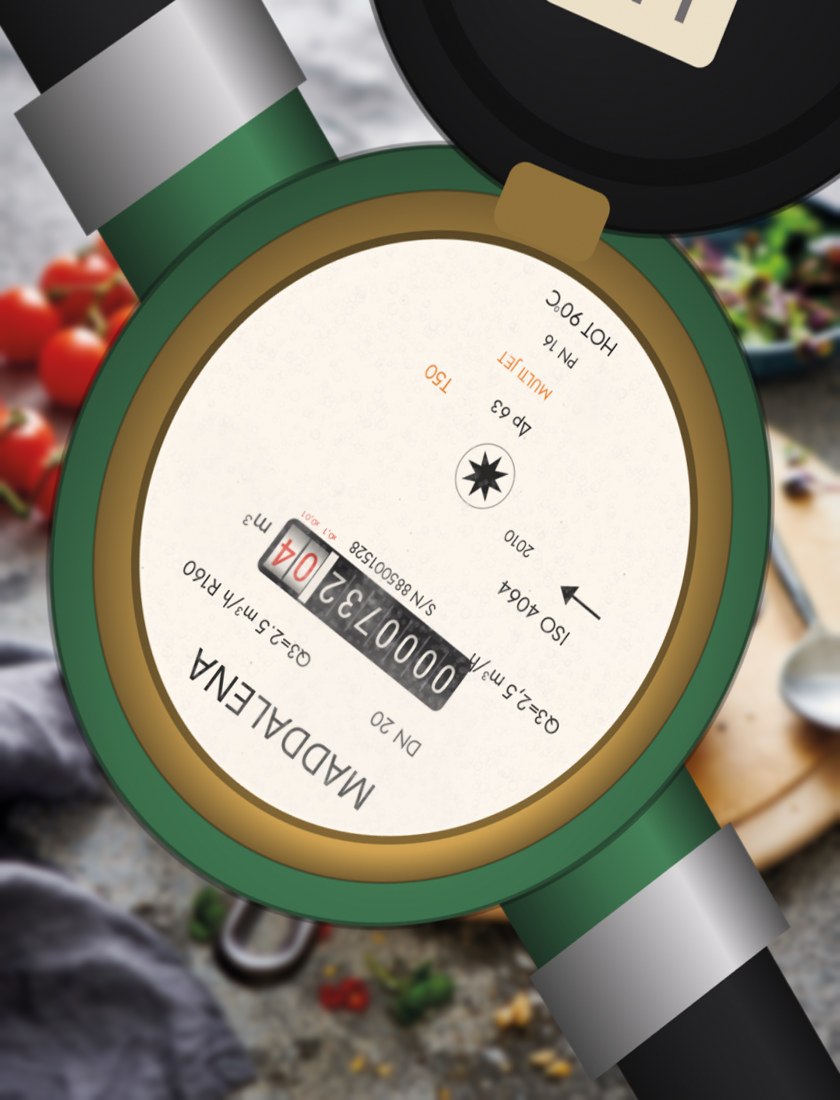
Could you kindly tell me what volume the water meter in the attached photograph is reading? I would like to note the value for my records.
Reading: 732.04 m³
